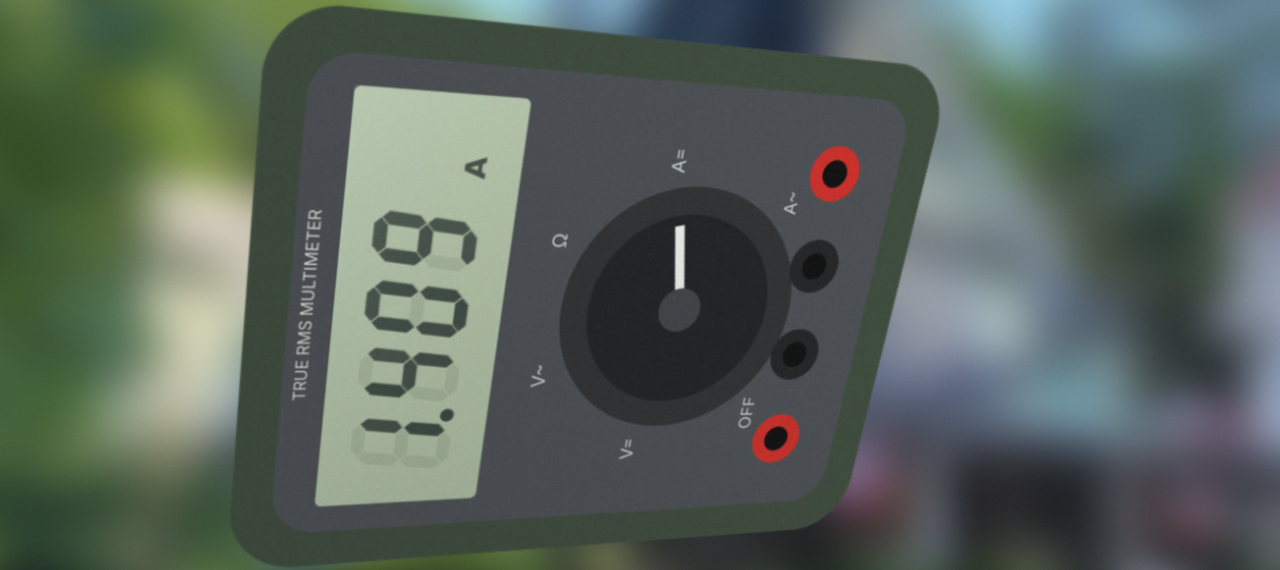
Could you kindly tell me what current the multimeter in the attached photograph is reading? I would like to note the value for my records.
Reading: 1.409 A
